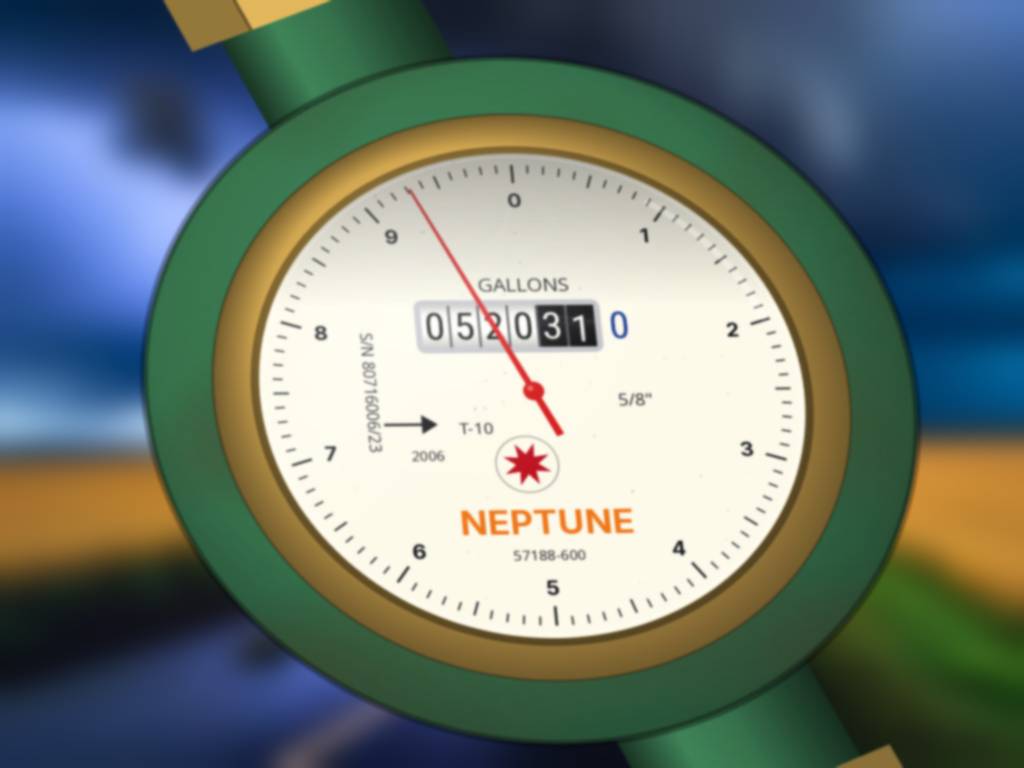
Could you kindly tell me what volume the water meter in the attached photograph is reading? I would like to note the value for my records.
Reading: 520309.3 gal
